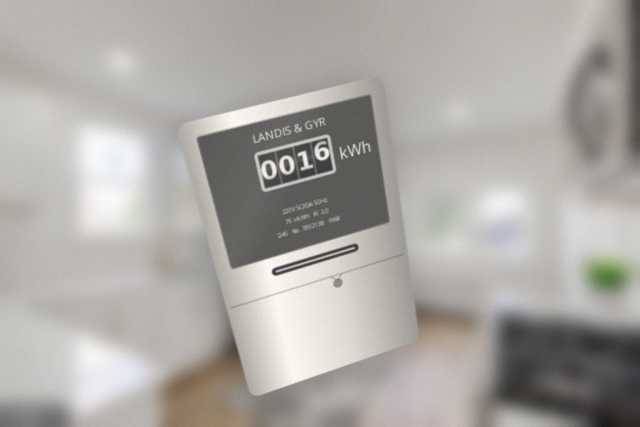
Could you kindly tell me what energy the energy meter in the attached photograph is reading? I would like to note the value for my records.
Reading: 16 kWh
